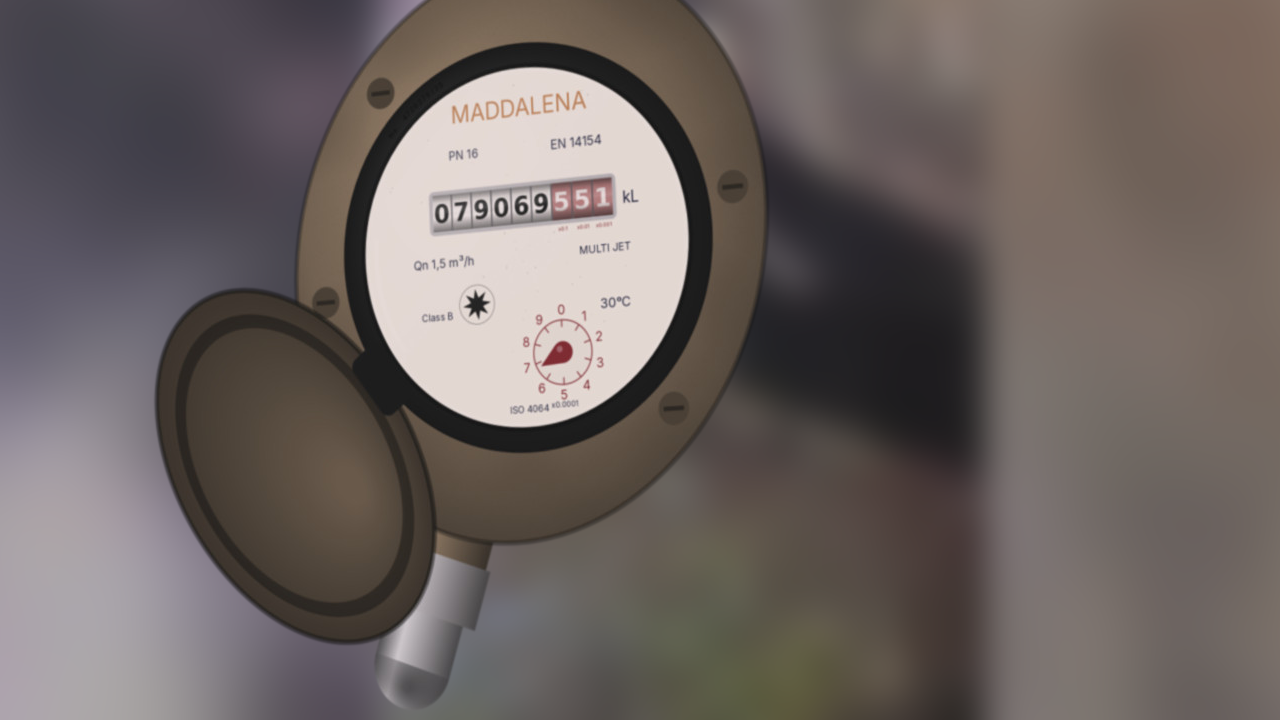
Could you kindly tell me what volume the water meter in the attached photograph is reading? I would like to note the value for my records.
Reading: 79069.5516 kL
